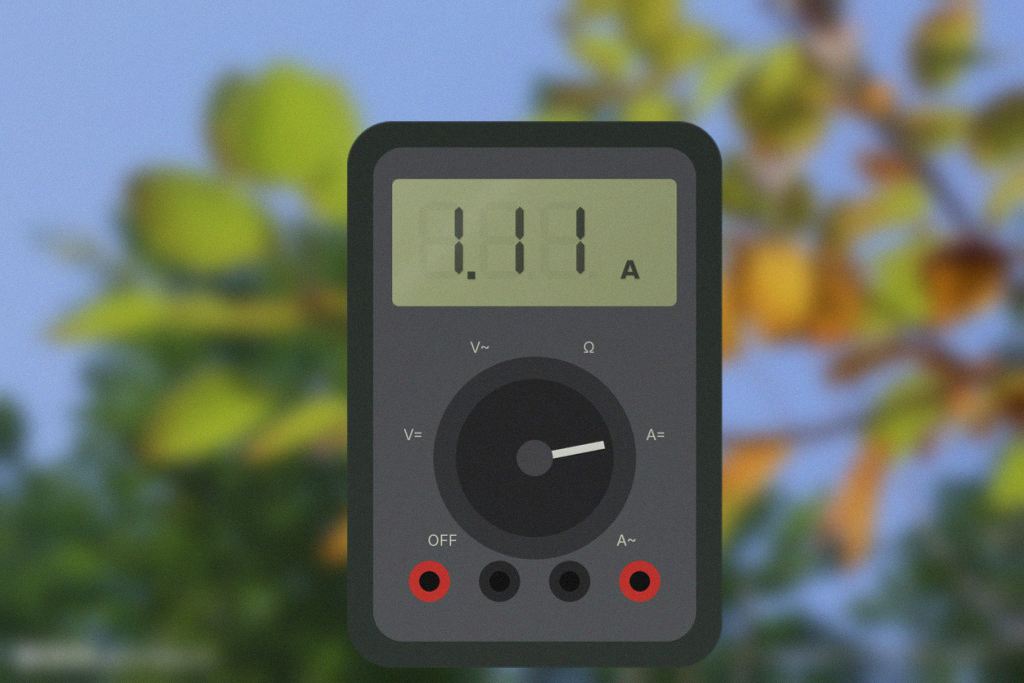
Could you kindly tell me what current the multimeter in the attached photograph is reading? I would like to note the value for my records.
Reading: 1.11 A
